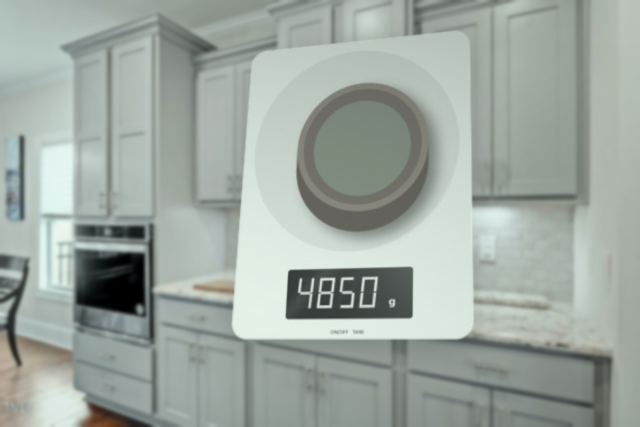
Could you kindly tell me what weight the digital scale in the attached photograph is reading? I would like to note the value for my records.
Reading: 4850 g
